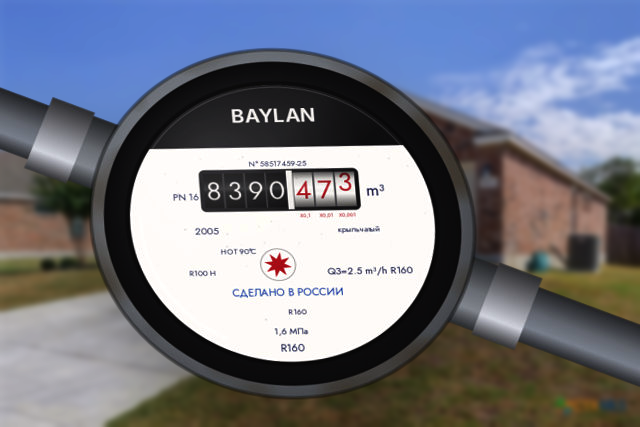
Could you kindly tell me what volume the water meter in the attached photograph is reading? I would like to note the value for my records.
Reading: 8390.473 m³
